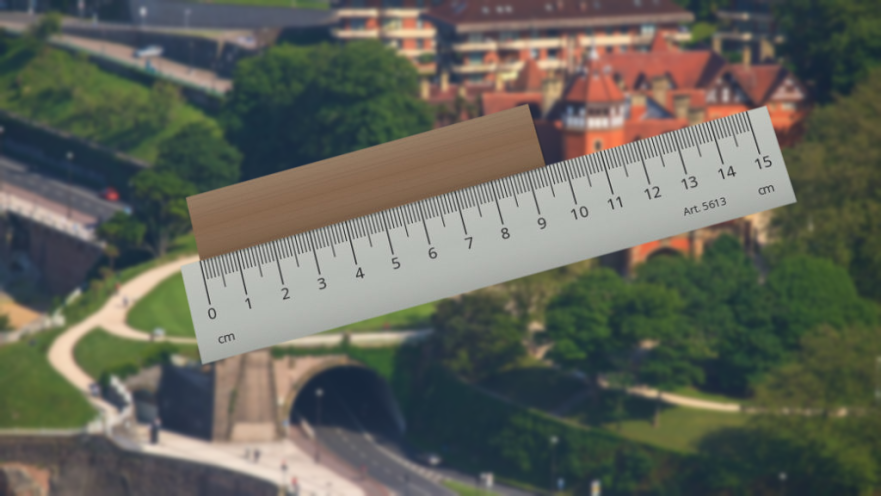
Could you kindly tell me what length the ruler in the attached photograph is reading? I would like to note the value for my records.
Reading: 9.5 cm
